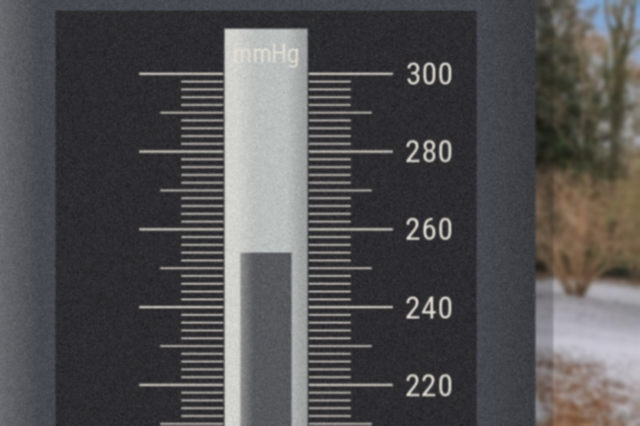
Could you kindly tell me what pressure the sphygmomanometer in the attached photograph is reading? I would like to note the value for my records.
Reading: 254 mmHg
